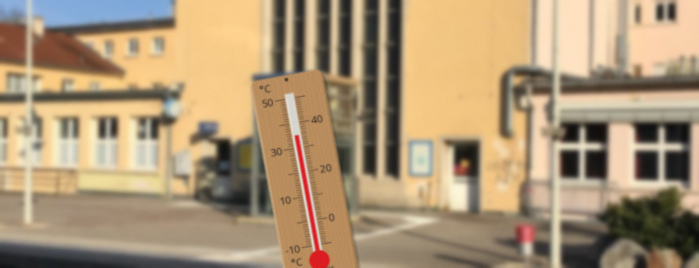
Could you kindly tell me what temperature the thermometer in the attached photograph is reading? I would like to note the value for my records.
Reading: 35 °C
